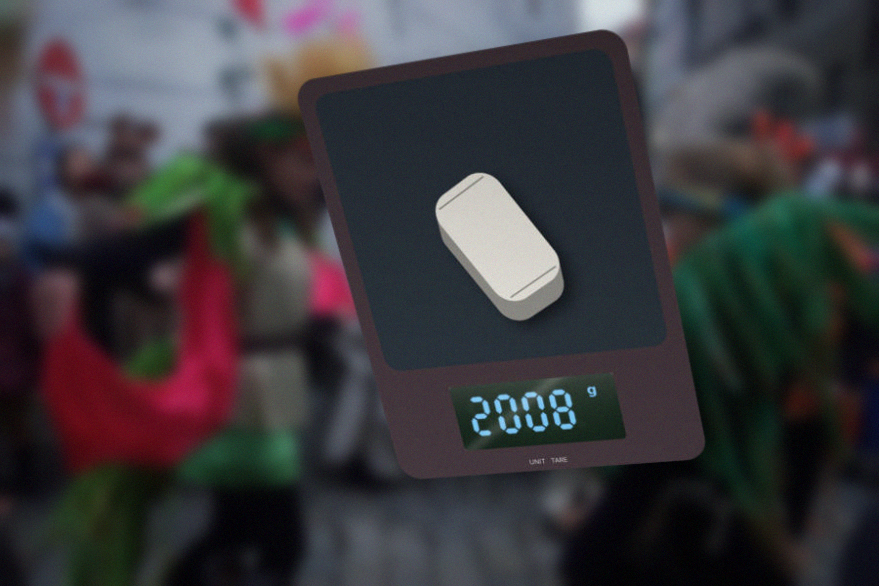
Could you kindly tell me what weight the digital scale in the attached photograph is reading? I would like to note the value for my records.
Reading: 2008 g
